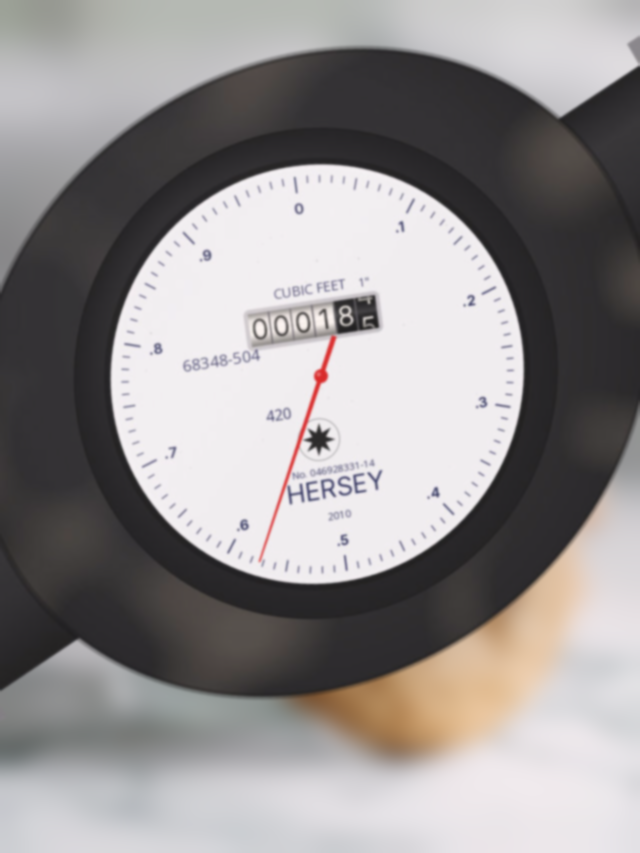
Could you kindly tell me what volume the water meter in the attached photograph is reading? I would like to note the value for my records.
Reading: 184.57 ft³
